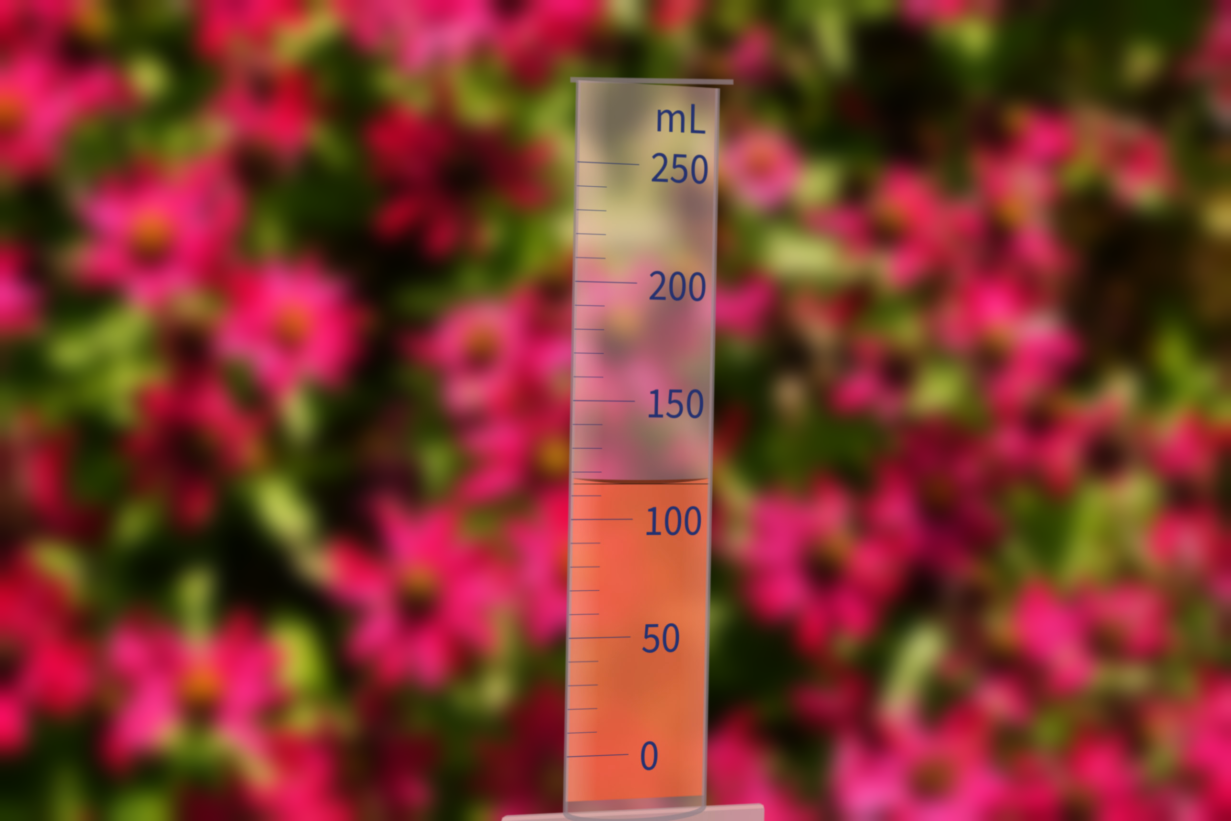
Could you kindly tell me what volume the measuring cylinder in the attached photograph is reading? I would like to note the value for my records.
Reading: 115 mL
